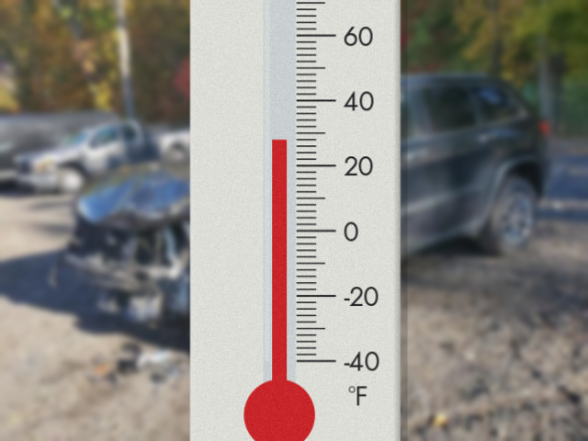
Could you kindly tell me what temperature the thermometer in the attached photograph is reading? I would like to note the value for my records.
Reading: 28 °F
